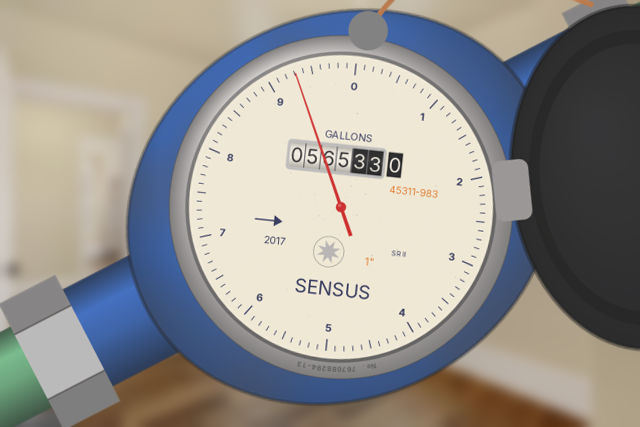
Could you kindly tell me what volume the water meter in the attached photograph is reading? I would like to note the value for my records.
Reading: 565329.3 gal
